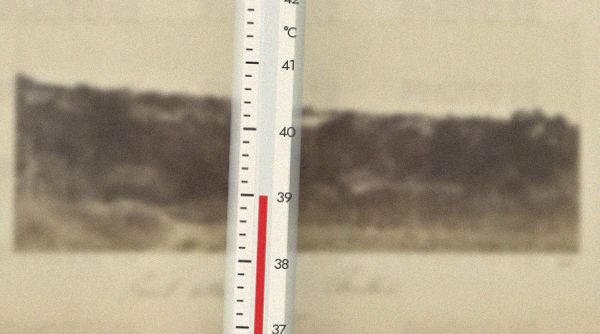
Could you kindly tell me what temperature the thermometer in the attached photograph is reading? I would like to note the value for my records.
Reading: 39 °C
